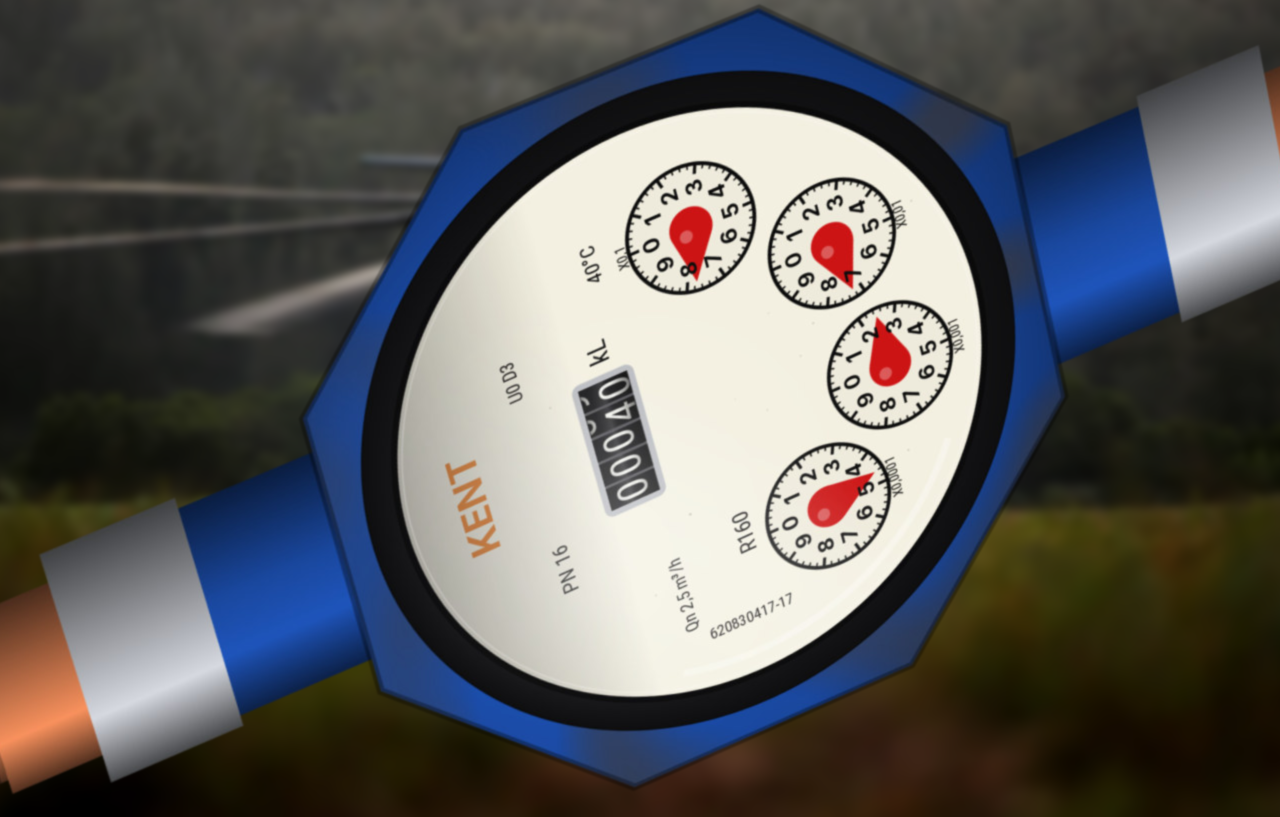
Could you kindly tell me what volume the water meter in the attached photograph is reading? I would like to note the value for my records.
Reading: 39.7724 kL
